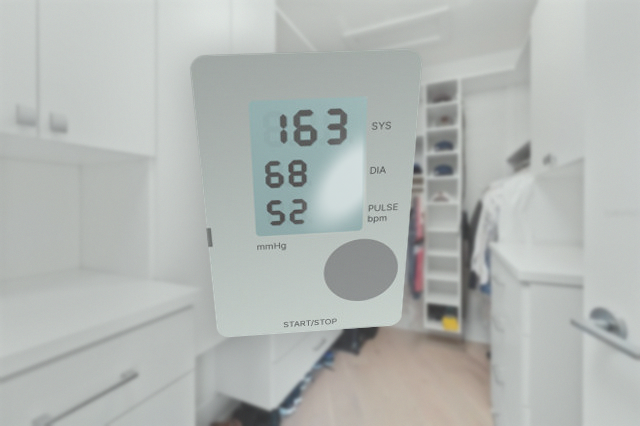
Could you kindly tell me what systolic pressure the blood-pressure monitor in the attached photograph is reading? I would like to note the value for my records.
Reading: 163 mmHg
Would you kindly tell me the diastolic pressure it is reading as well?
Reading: 68 mmHg
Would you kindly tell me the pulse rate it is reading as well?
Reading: 52 bpm
